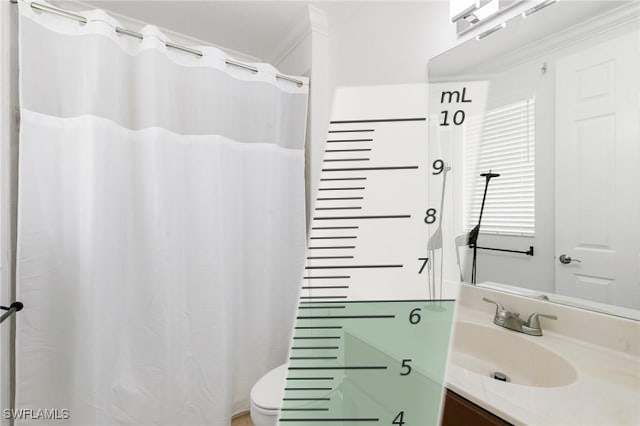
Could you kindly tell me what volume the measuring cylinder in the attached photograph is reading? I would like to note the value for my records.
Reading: 6.3 mL
